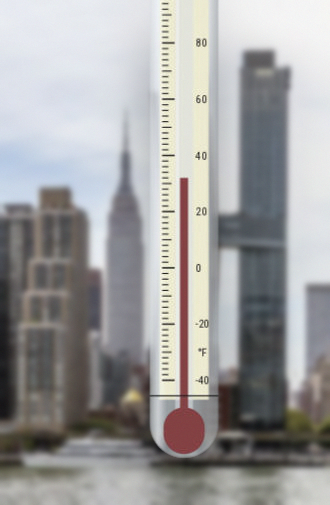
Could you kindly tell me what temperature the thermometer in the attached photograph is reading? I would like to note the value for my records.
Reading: 32 °F
